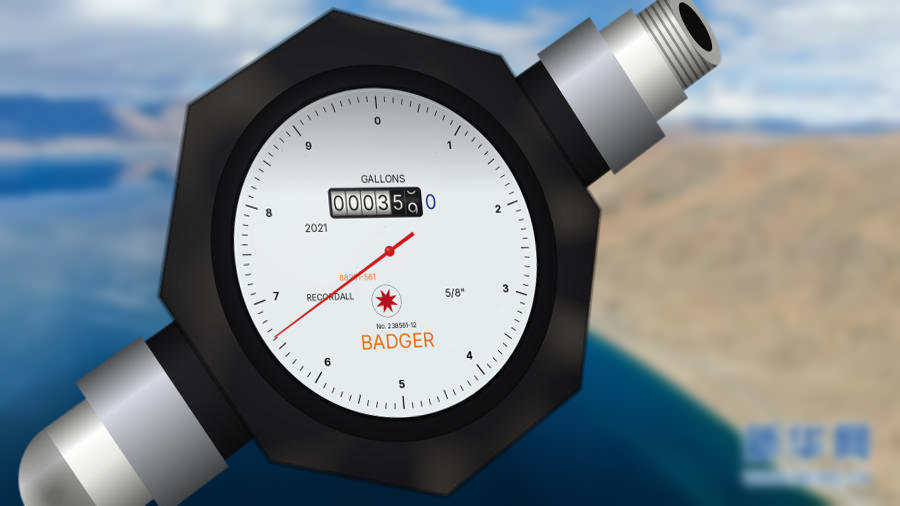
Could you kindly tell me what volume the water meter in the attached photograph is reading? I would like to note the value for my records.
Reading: 3586.6 gal
